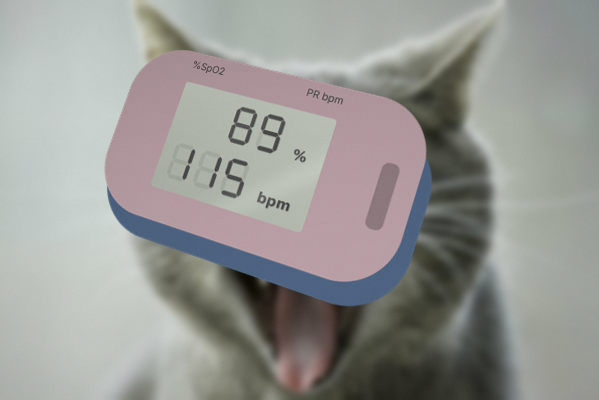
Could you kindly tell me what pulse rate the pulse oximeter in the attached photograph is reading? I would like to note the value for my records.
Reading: 115 bpm
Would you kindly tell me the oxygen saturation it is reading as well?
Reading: 89 %
